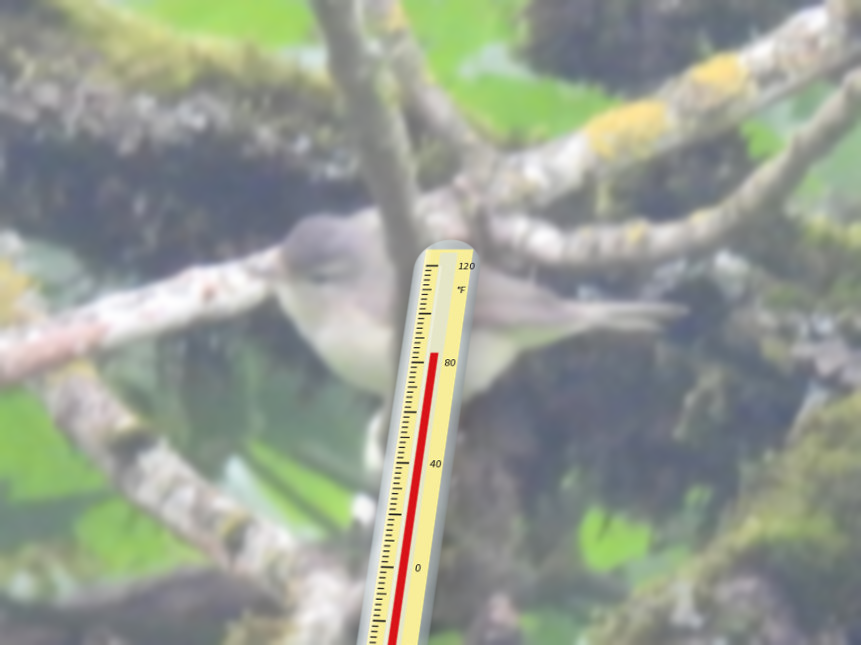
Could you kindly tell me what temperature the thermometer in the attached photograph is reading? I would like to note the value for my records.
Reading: 84 °F
